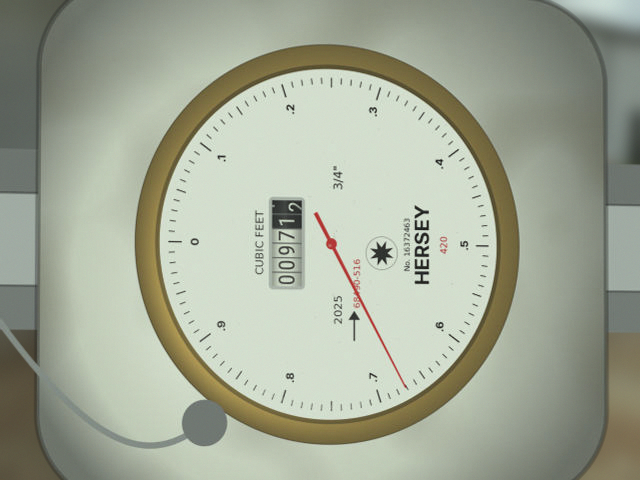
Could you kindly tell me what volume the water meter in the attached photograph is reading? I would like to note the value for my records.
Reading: 9711.67 ft³
